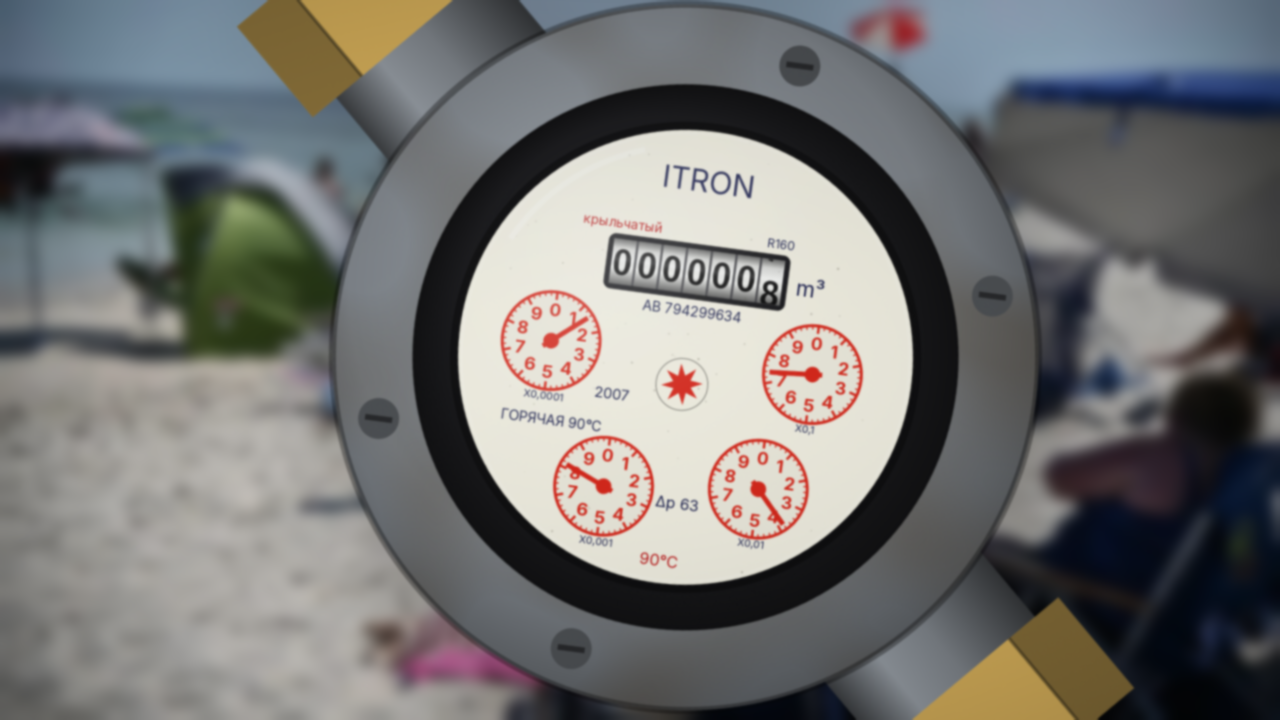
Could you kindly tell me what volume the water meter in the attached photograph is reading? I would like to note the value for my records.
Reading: 7.7381 m³
